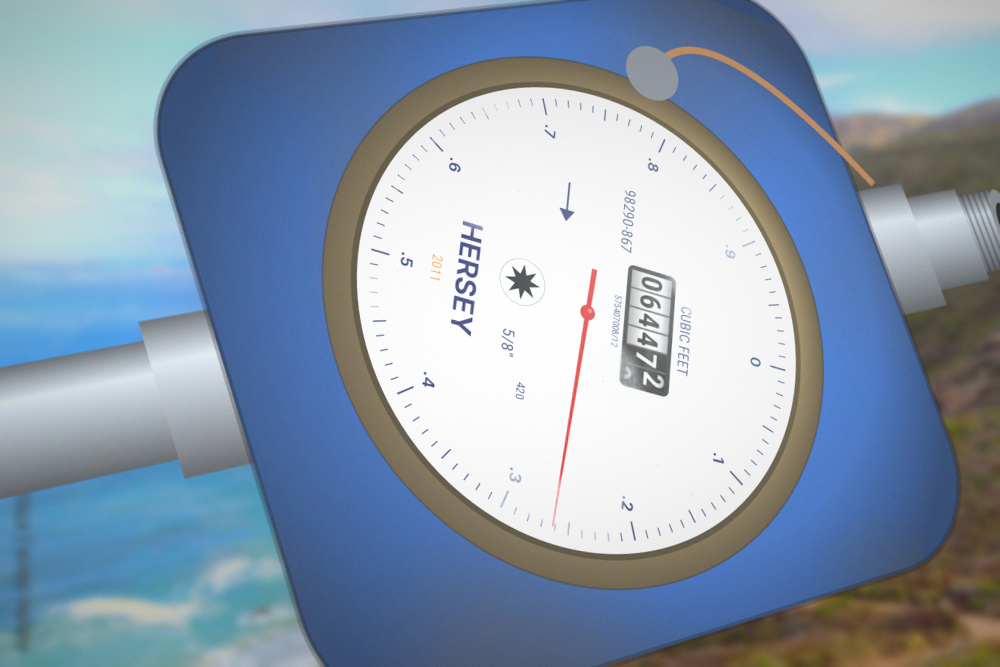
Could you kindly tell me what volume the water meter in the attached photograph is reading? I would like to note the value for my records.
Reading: 64472.26 ft³
